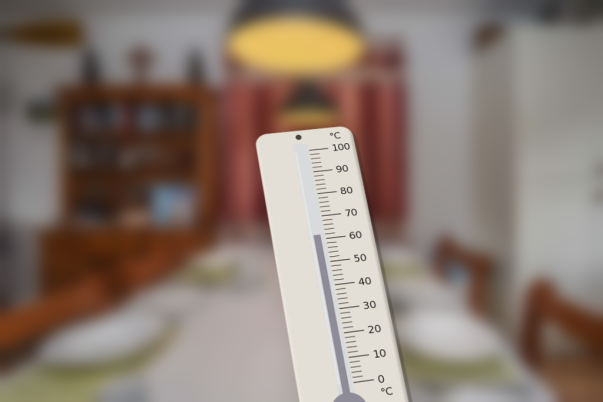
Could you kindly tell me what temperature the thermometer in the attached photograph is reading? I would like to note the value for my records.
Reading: 62 °C
